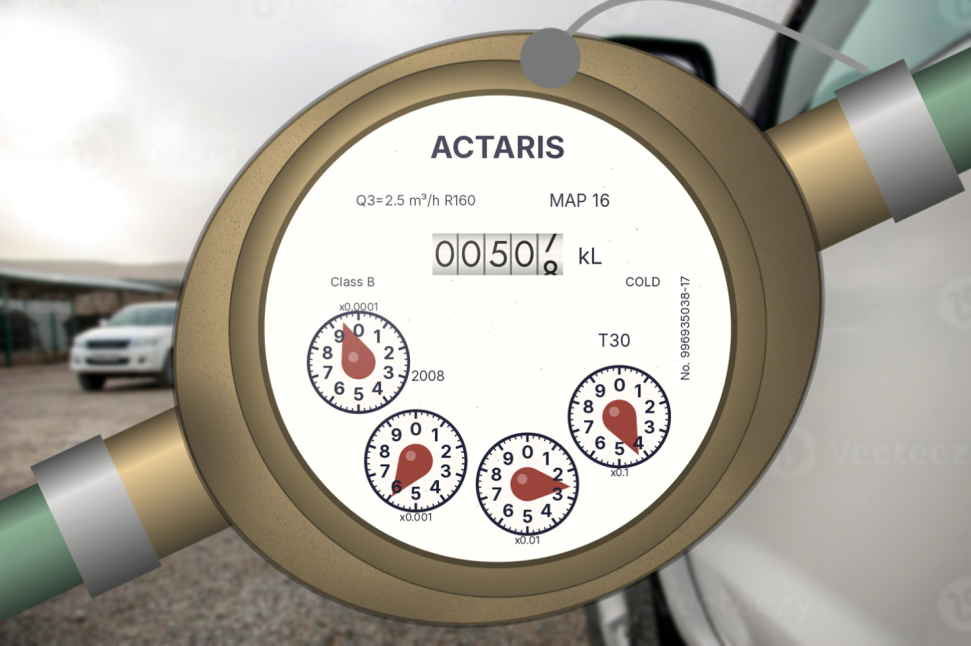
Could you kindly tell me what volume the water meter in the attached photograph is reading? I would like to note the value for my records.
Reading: 507.4259 kL
